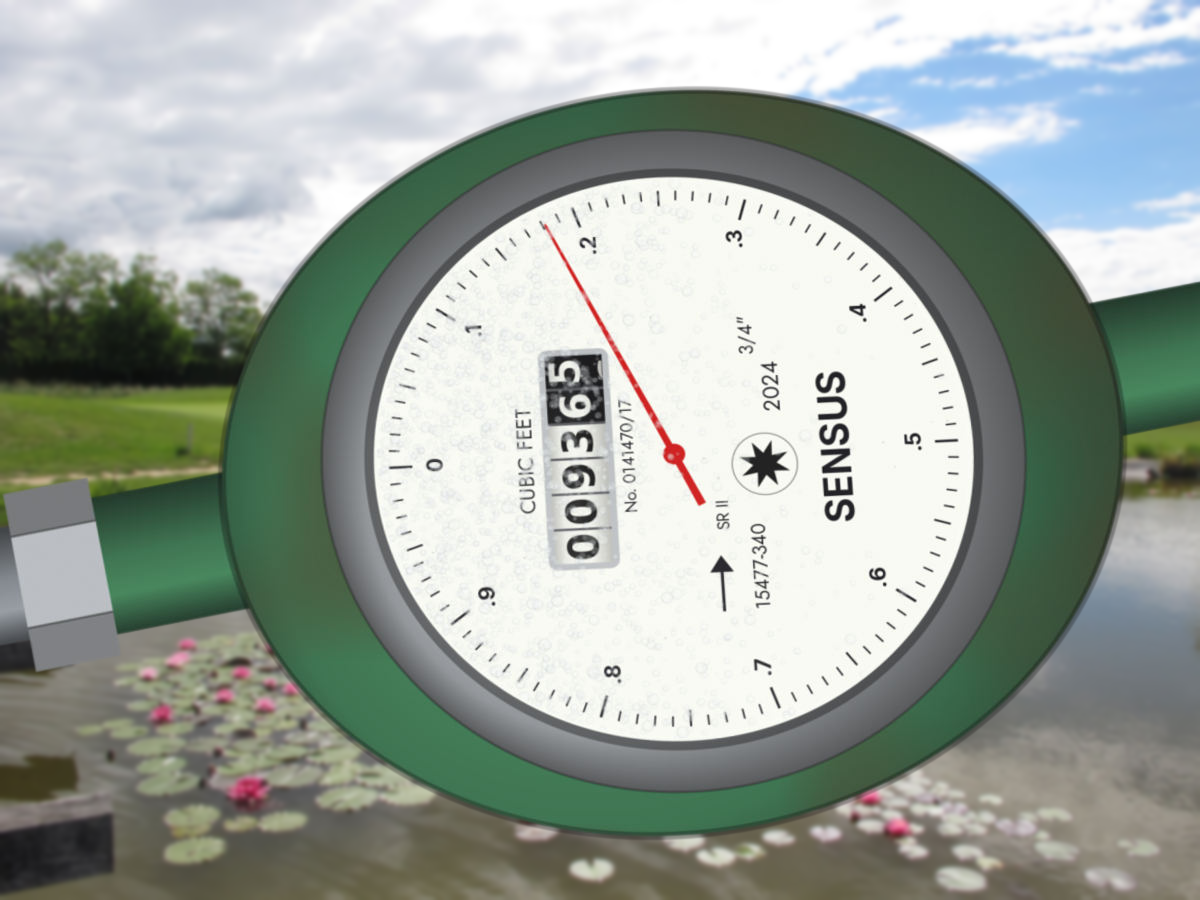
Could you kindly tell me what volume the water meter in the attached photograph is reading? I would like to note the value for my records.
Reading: 9365.18 ft³
